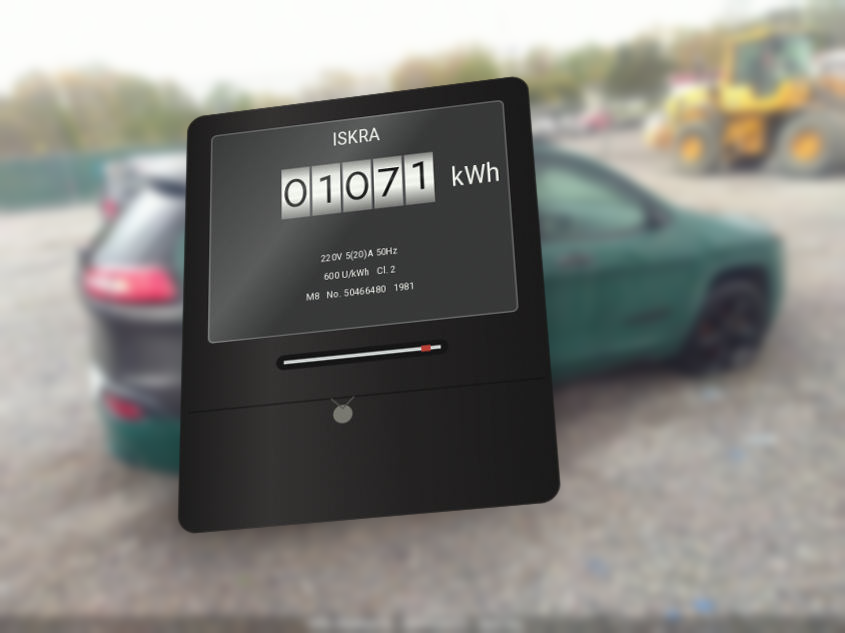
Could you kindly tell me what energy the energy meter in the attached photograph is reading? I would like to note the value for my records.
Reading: 1071 kWh
